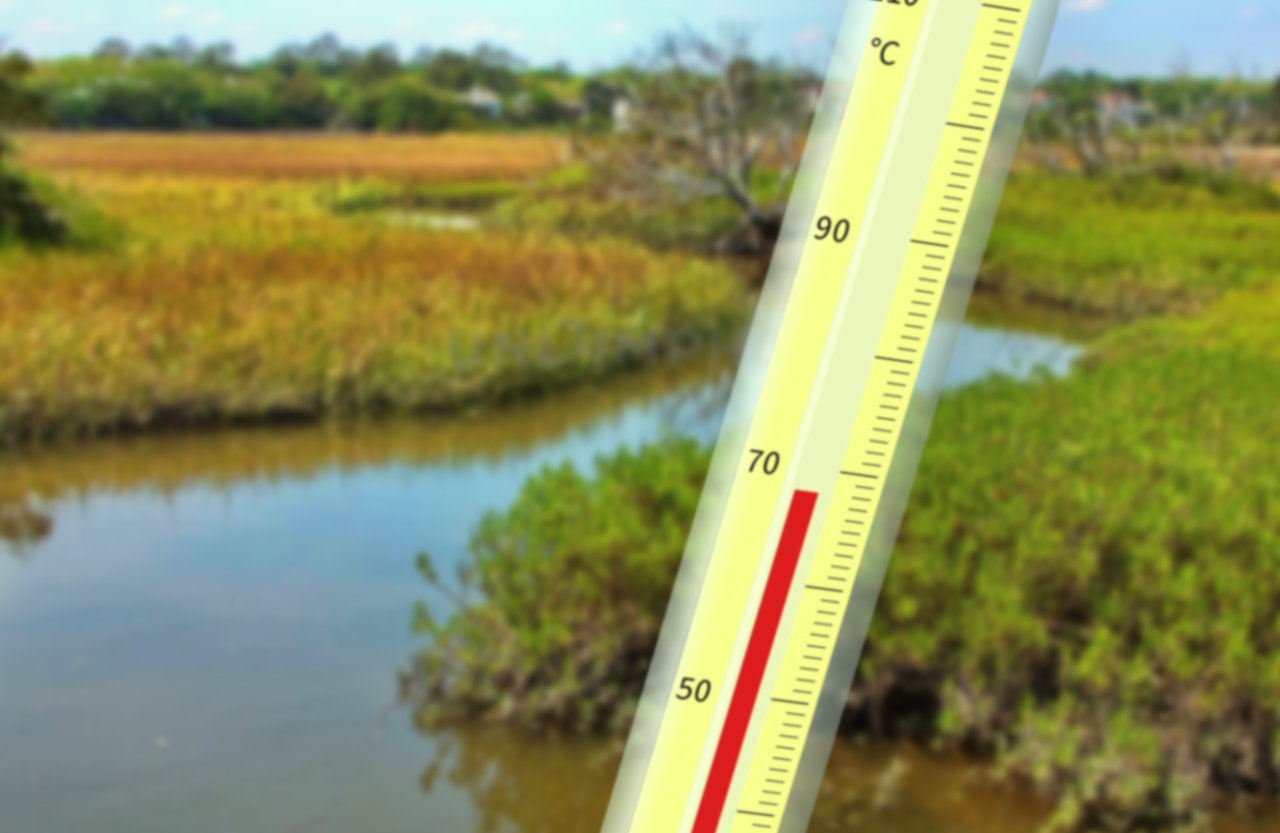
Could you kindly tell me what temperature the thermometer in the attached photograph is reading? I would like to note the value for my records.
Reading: 68 °C
